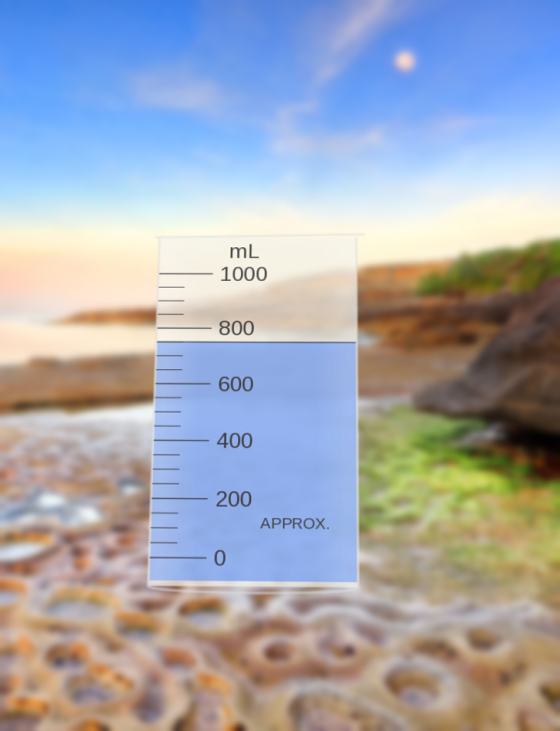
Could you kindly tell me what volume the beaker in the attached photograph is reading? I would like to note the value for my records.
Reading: 750 mL
